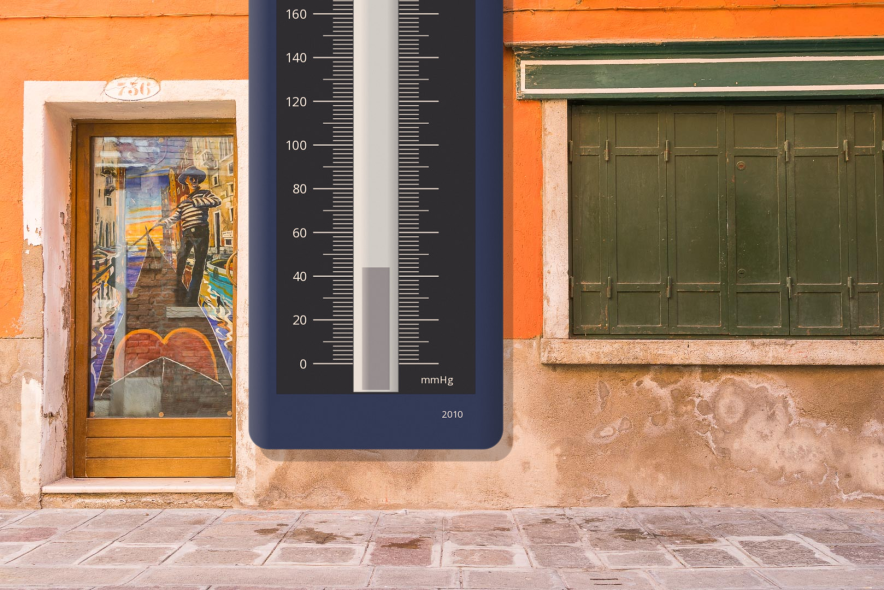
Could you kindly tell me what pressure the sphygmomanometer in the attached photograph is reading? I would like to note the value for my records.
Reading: 44 mmHg
